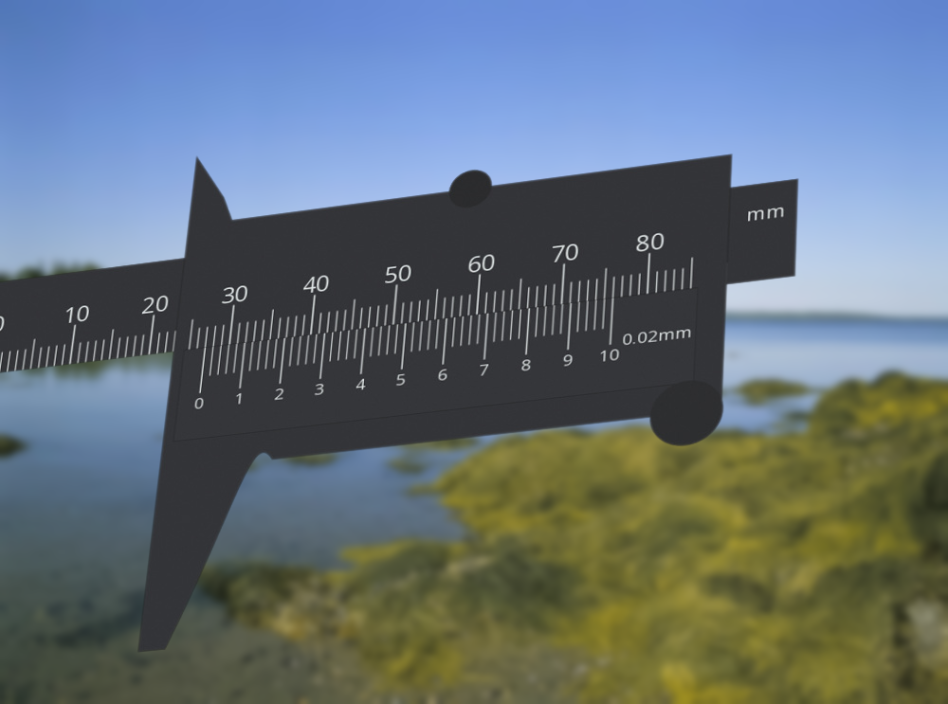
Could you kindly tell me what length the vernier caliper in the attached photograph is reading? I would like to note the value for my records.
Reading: 27.0 mm
